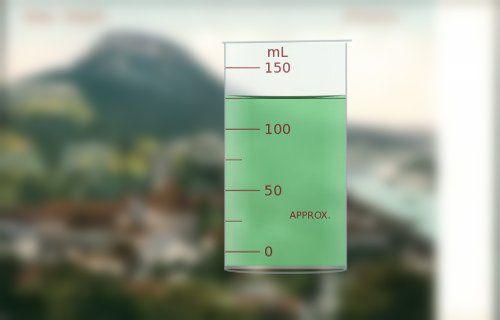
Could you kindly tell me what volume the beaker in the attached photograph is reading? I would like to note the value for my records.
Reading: 125 mL
